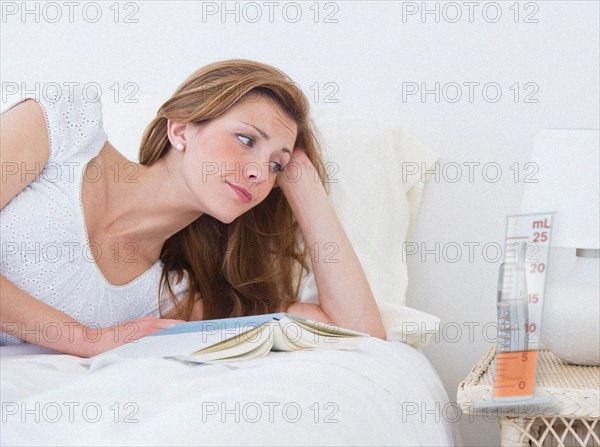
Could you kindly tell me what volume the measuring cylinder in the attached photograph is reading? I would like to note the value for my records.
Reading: 6 mL
